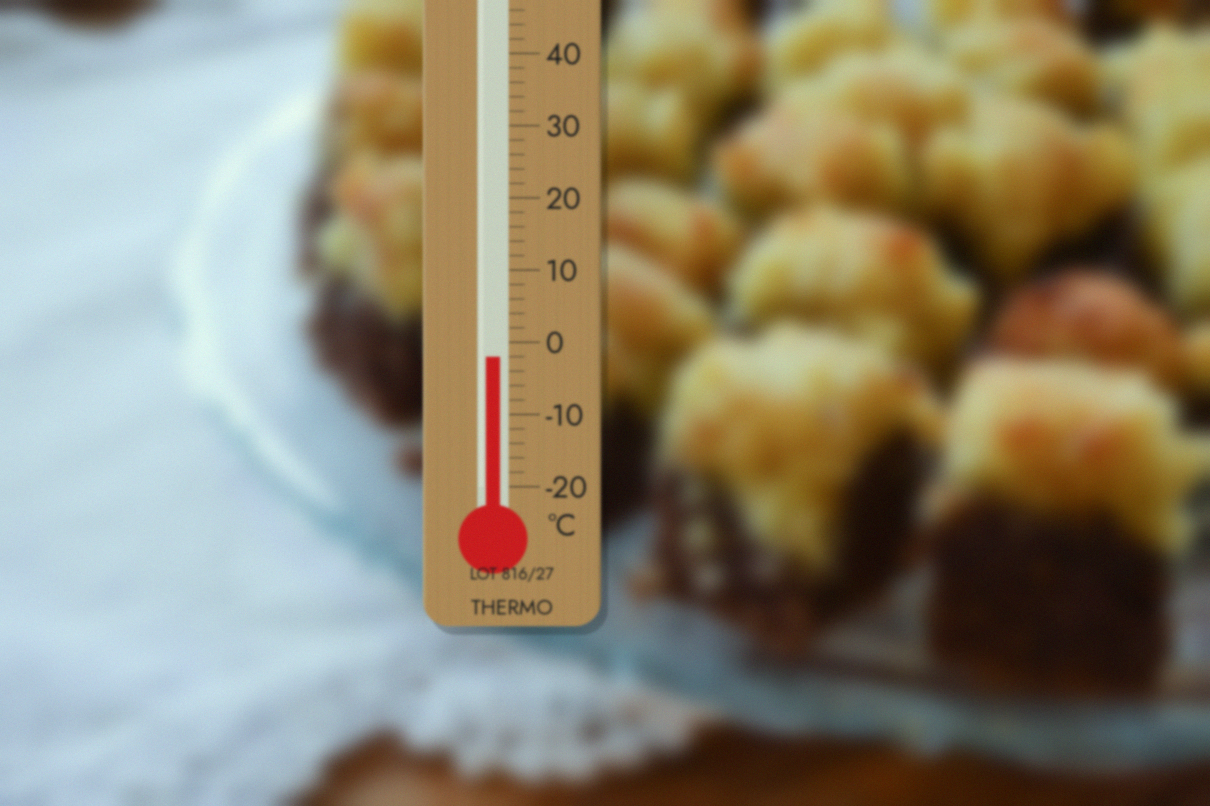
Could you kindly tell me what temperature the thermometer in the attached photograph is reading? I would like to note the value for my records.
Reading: -2 °C
